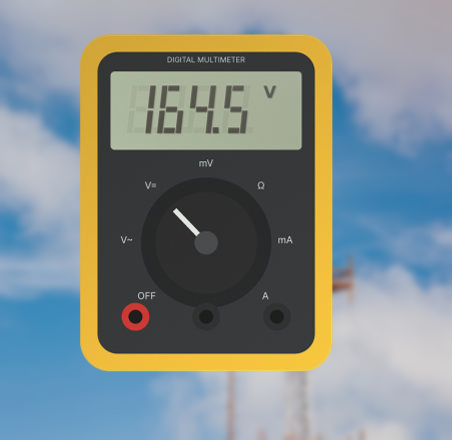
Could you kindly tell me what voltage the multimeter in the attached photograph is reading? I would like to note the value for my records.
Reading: 164.5 V
